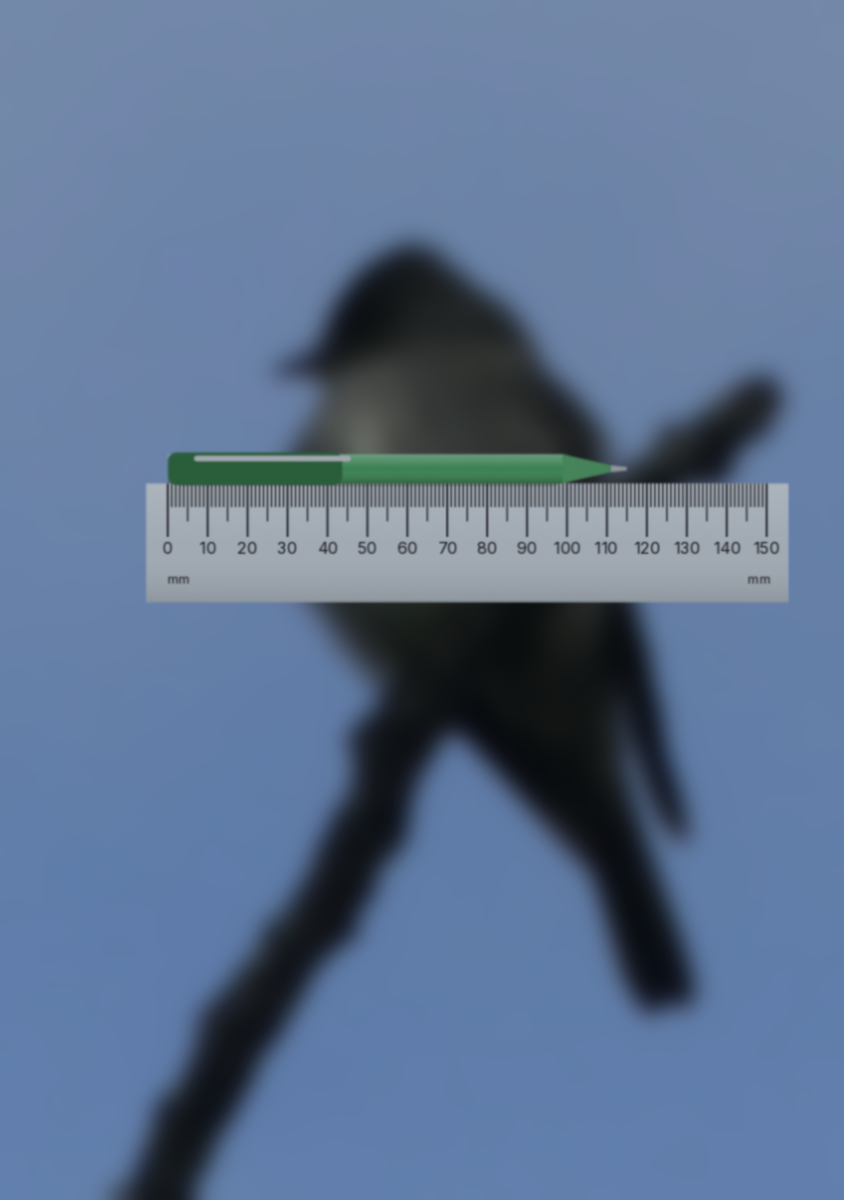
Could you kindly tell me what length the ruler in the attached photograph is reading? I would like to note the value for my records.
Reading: 115 mm
